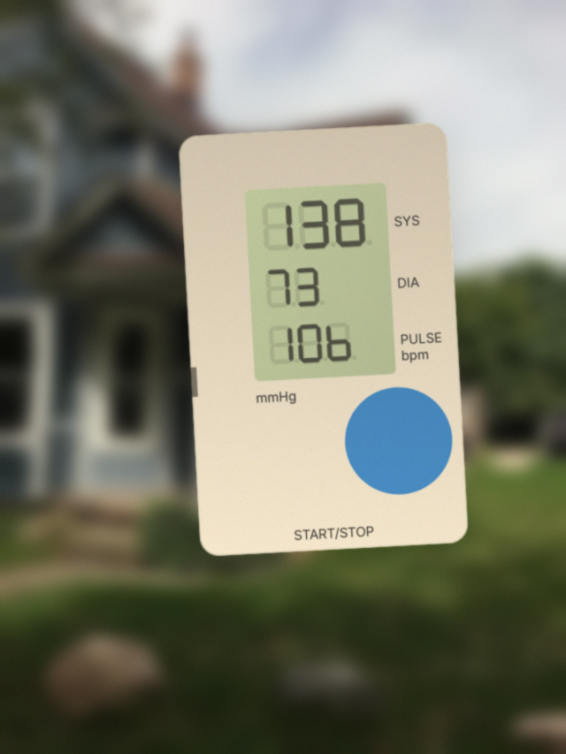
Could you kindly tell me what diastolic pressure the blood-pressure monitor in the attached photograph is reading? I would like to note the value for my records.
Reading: 73 mmHg
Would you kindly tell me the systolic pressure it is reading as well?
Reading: 138 mmHg
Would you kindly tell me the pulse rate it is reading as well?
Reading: 106 bpm
